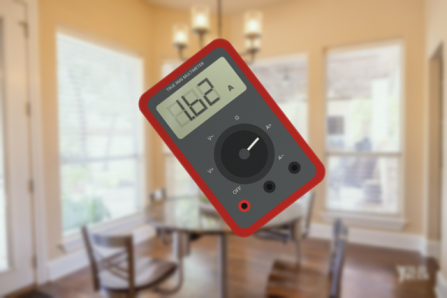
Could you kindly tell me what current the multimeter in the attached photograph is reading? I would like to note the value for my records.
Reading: 1.62 A
